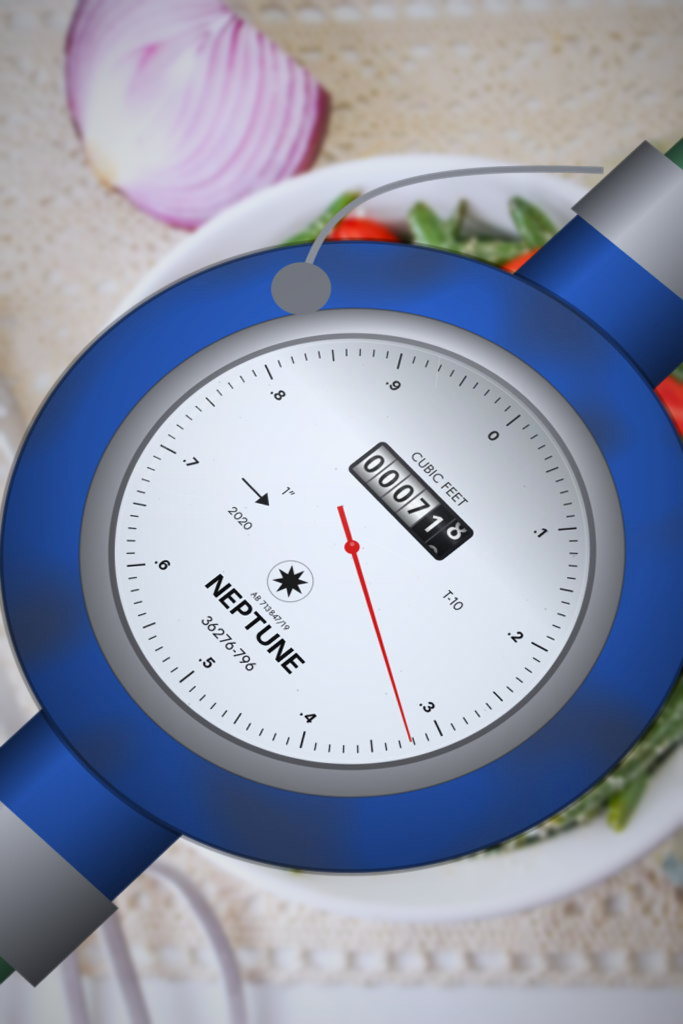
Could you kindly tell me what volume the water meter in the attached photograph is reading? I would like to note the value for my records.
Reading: 718.32 ft³
